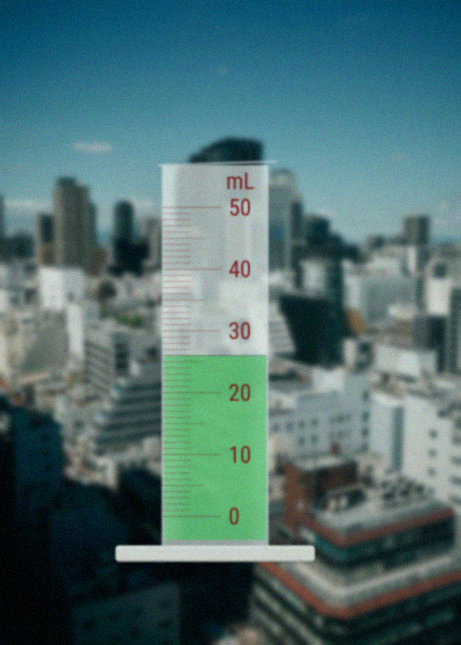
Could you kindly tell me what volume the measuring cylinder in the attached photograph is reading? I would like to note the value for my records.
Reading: 26 mL
